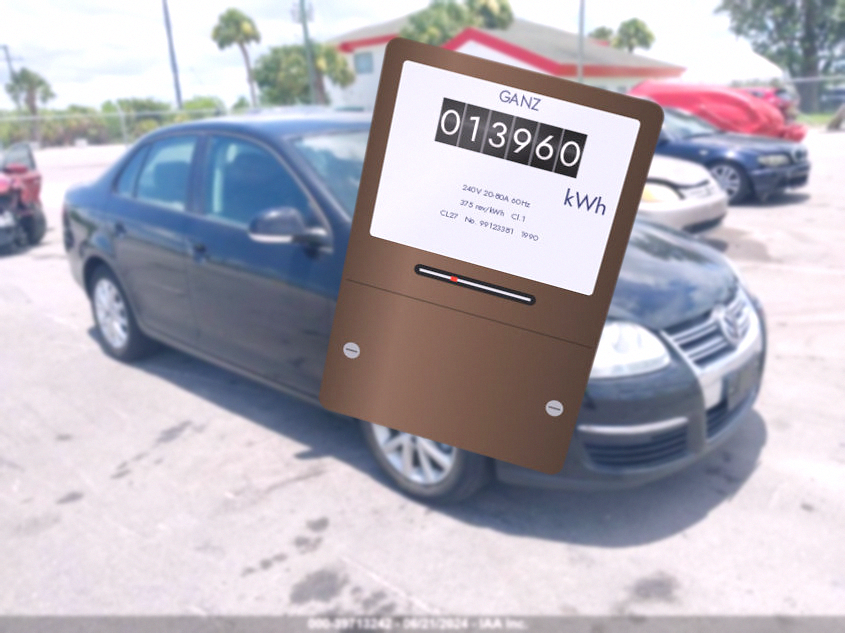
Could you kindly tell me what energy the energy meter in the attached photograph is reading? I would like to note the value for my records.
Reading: 13960 kWh
